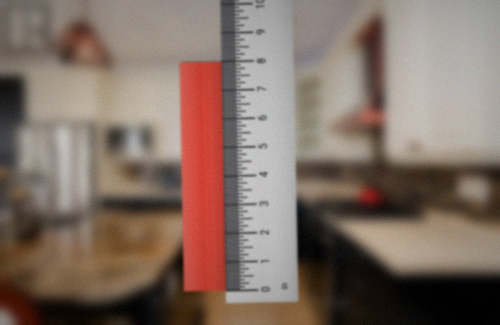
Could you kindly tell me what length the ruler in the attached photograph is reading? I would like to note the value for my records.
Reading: 8 in
